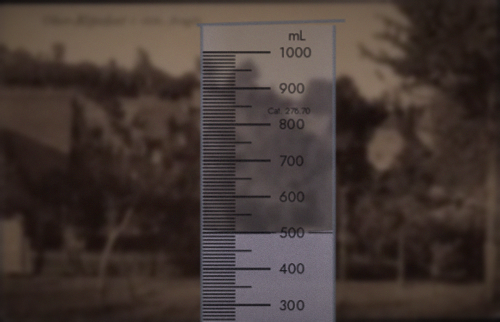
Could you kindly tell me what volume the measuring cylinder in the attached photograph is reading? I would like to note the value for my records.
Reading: 500 mL
